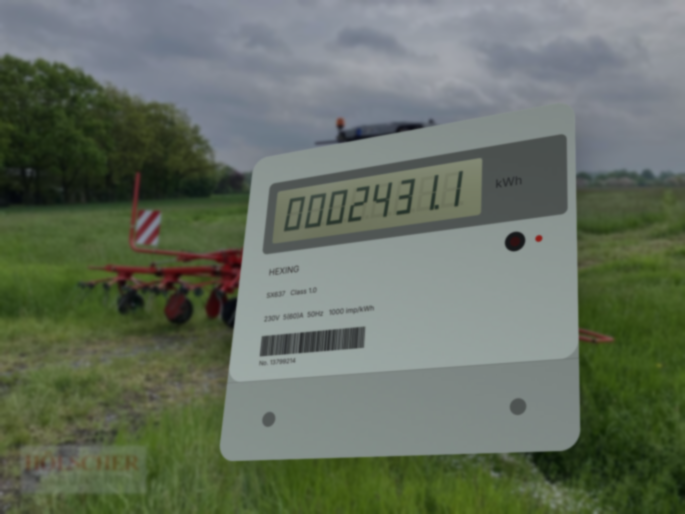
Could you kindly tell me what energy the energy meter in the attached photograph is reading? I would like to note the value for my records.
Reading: 2431.1 kWh
